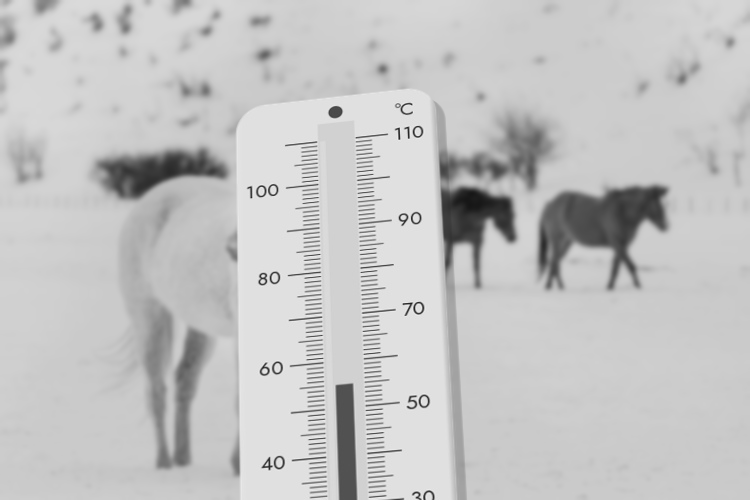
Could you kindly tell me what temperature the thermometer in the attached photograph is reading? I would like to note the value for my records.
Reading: 55 °C
